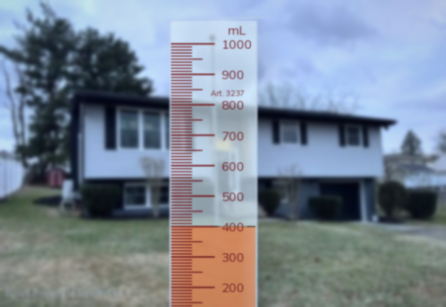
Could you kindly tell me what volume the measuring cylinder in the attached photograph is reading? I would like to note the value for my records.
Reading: 400 mL
